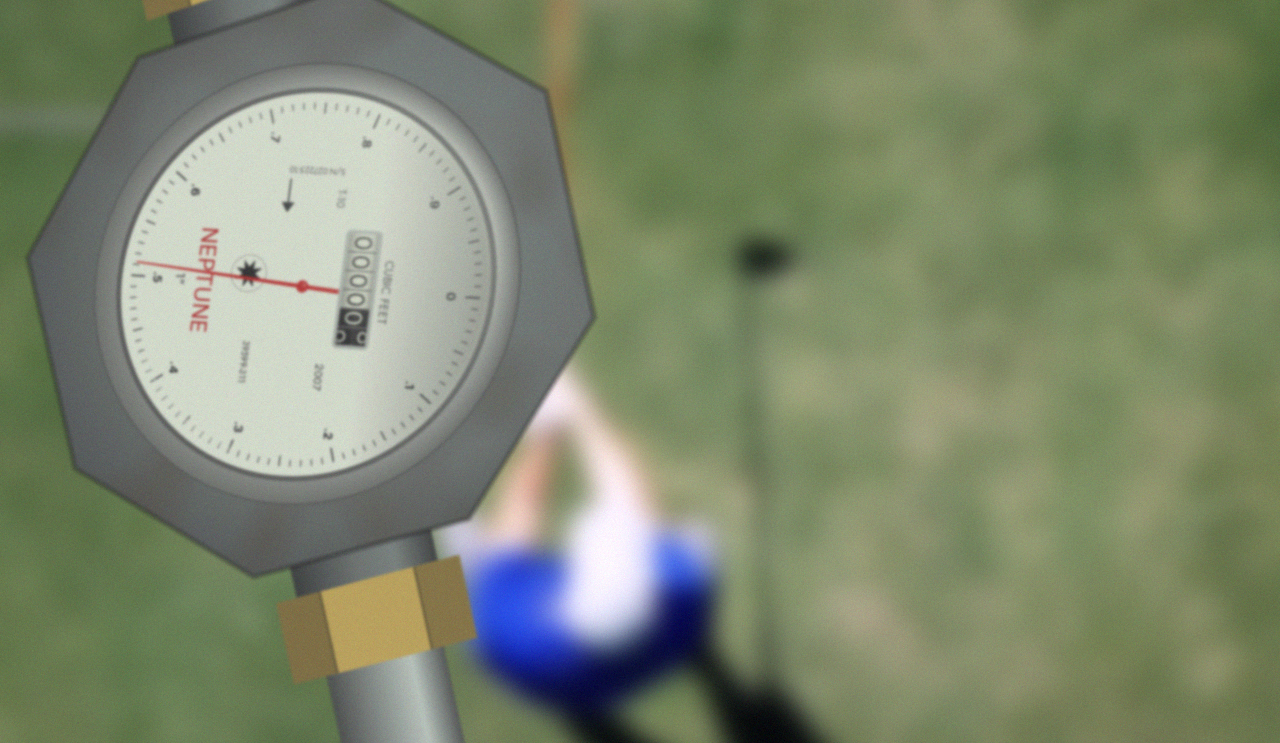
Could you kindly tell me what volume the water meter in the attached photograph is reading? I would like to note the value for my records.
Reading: 8.51 ft³
